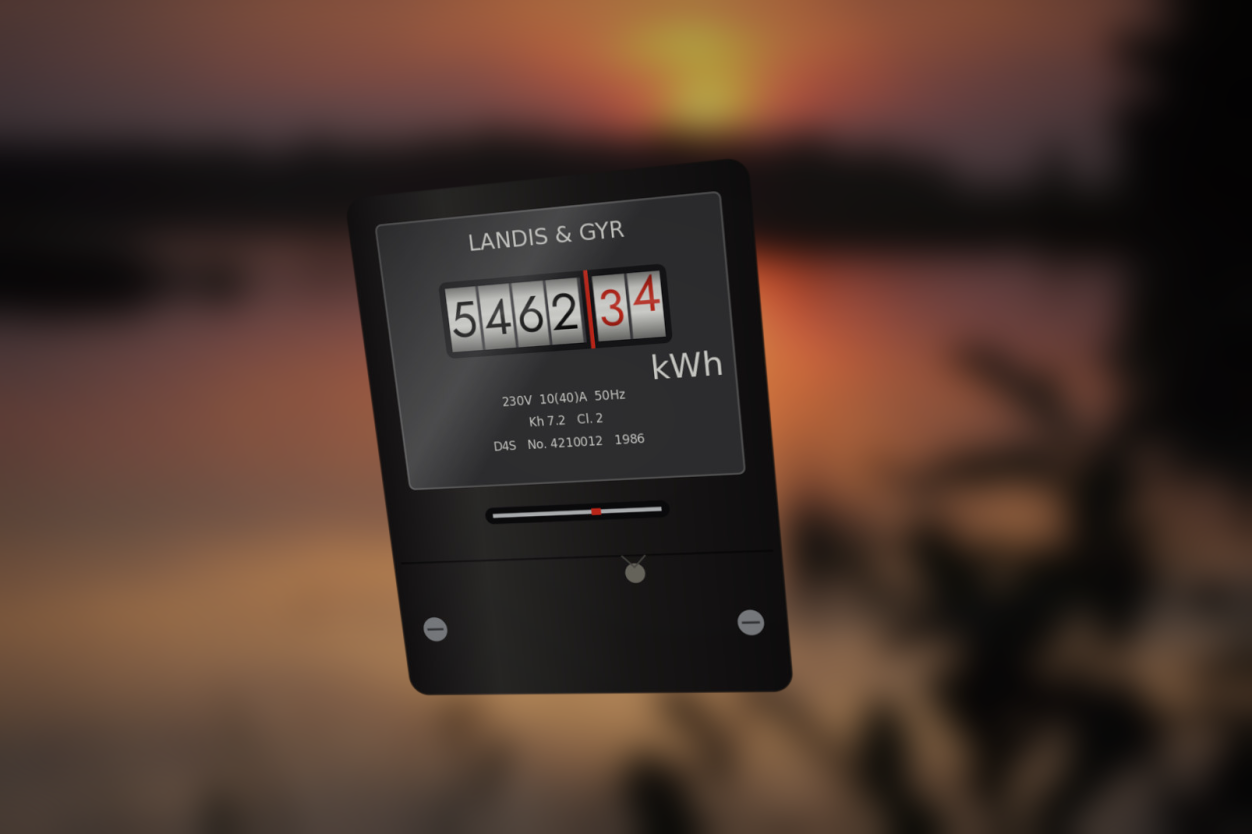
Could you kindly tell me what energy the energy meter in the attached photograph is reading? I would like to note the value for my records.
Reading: 5462.34 kWh
